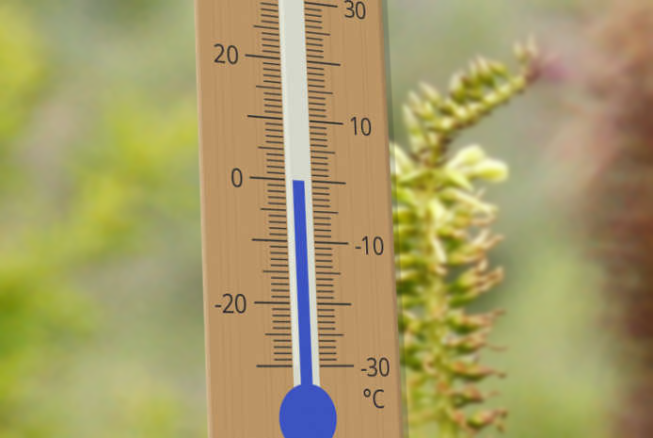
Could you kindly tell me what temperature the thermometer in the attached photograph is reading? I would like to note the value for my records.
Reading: 0 °C
